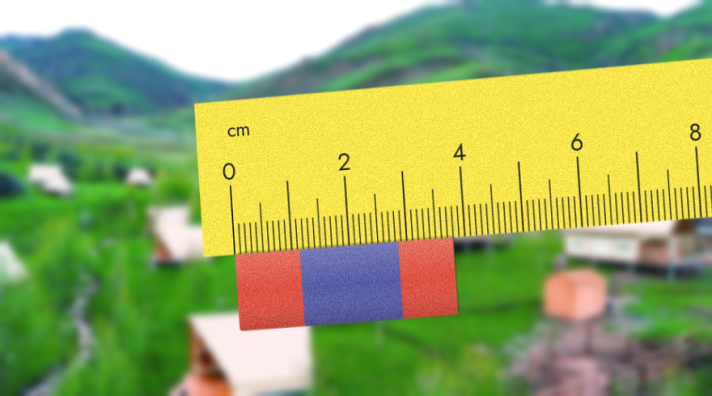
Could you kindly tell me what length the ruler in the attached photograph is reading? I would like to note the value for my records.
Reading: 3.8 cm
